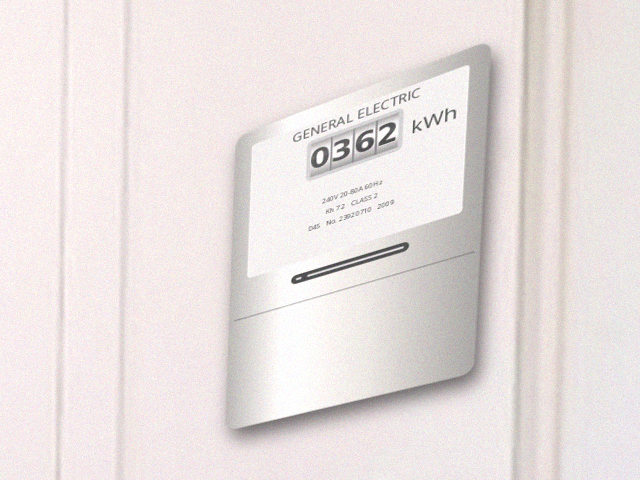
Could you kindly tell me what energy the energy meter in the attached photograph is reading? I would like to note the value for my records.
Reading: 362 kWh
